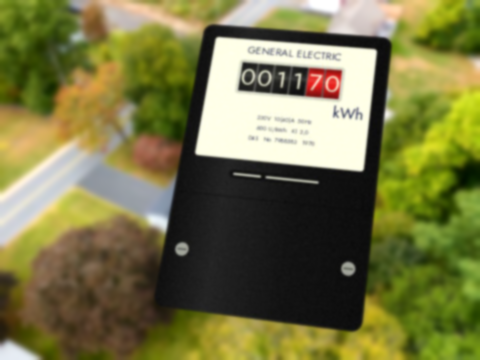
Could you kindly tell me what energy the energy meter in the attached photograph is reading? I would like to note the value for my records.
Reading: 11.70 kWh
